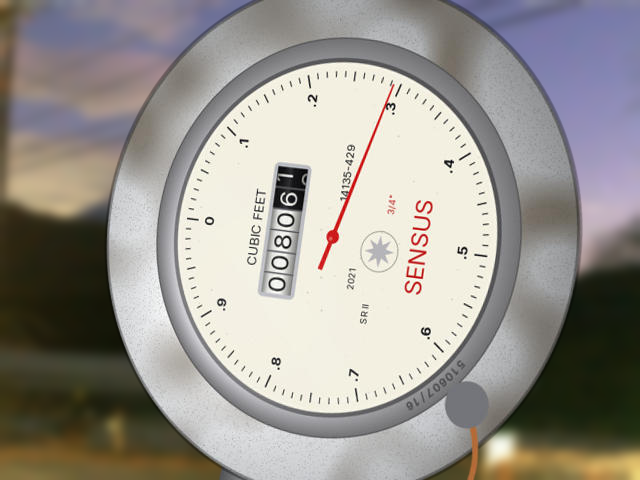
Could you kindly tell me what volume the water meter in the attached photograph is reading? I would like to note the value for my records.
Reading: 8061.29 ft³
